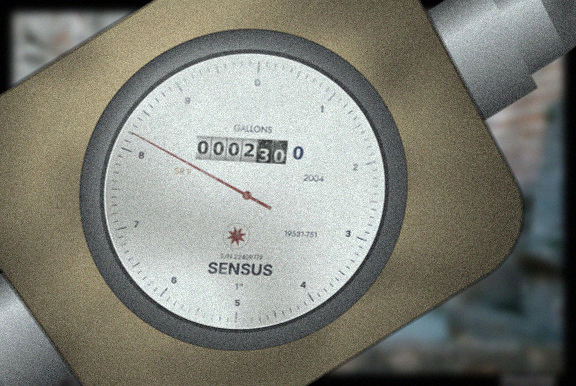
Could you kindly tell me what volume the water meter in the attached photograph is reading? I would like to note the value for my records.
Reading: 2298.2 gal
